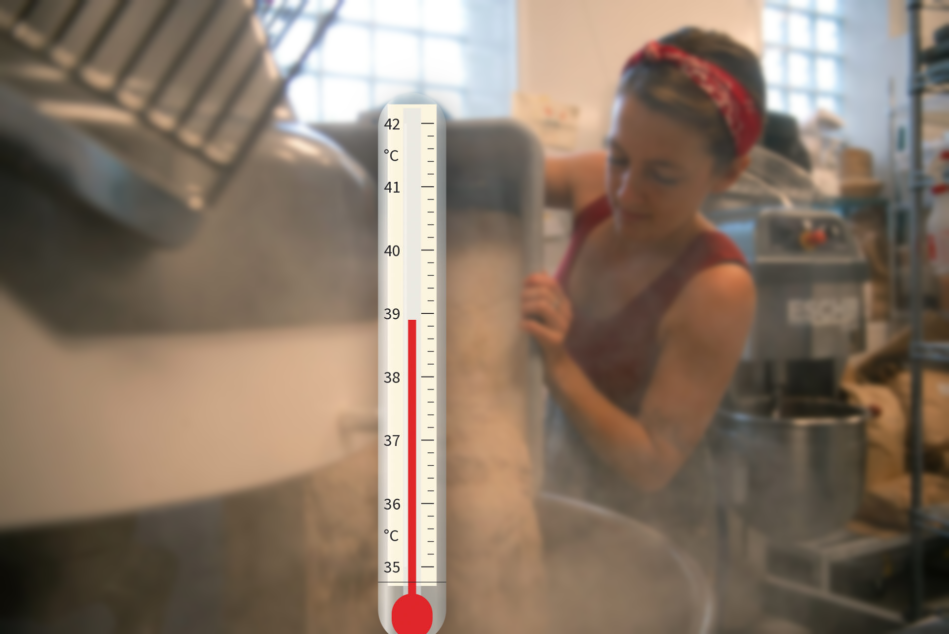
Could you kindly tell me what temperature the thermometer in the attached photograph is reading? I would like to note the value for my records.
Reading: 38.9 °C
